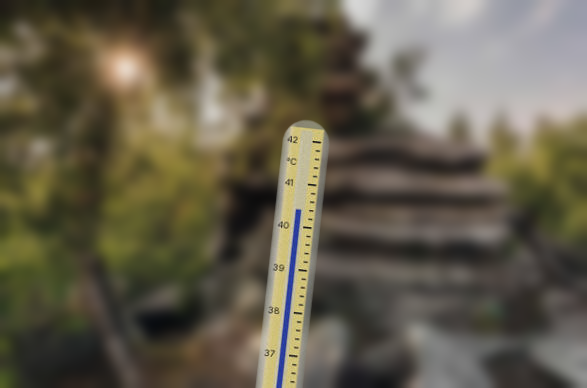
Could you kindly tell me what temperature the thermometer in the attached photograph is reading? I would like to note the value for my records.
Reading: 40.4 °C
